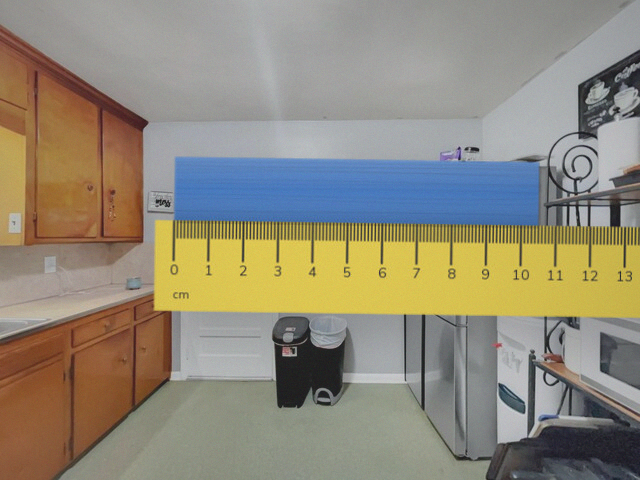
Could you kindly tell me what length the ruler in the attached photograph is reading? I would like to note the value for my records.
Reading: 10.5 cm
